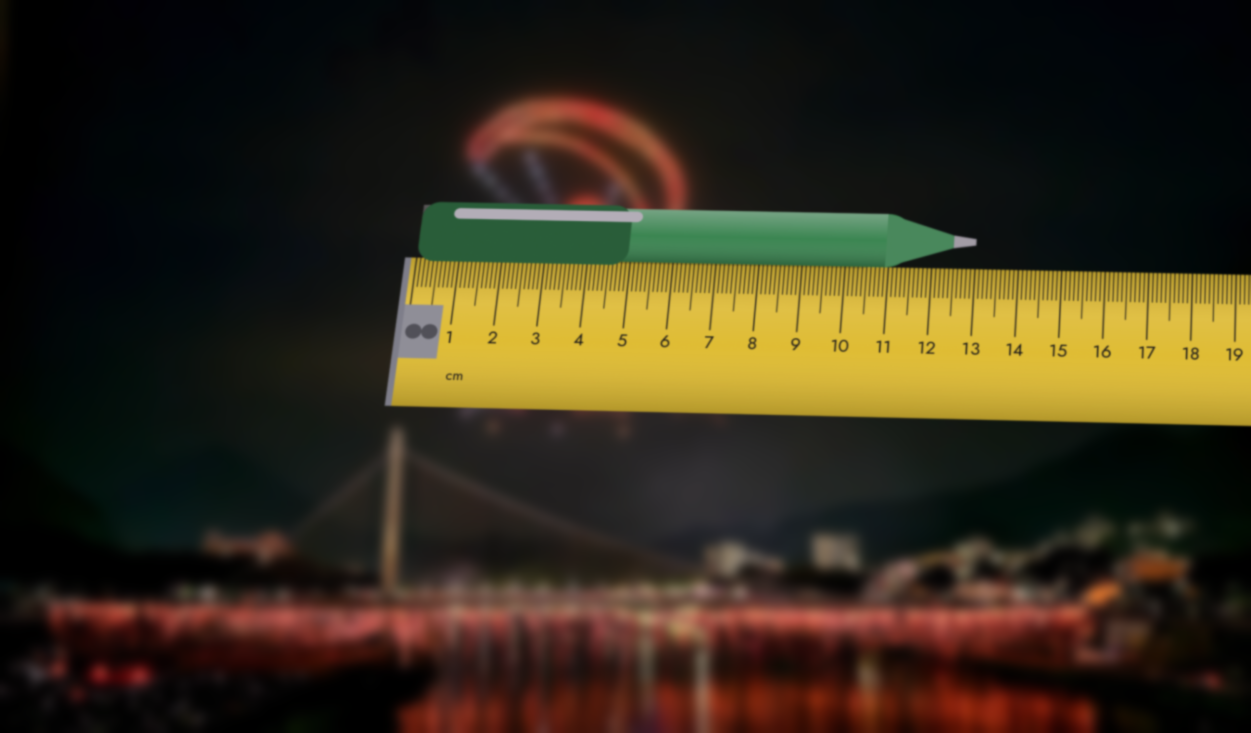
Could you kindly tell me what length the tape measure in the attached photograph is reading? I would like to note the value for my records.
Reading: 13 cm
